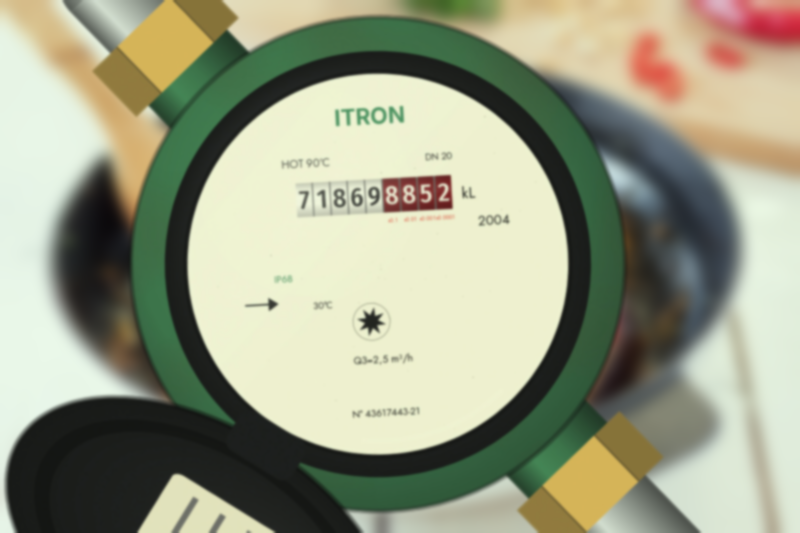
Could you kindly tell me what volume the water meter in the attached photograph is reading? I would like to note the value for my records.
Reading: 71869.8852 kL
